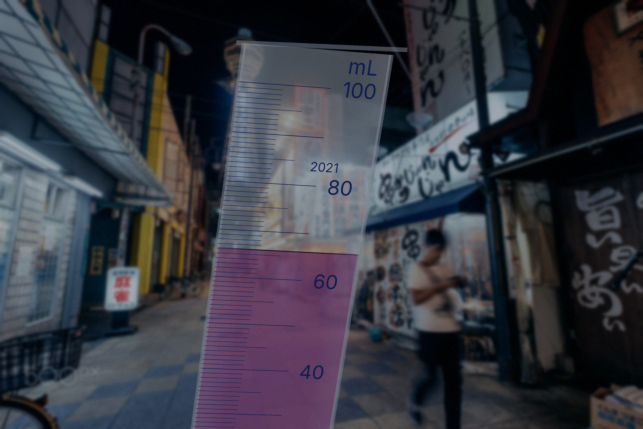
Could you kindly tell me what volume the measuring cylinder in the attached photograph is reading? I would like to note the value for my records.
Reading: 66 mL
